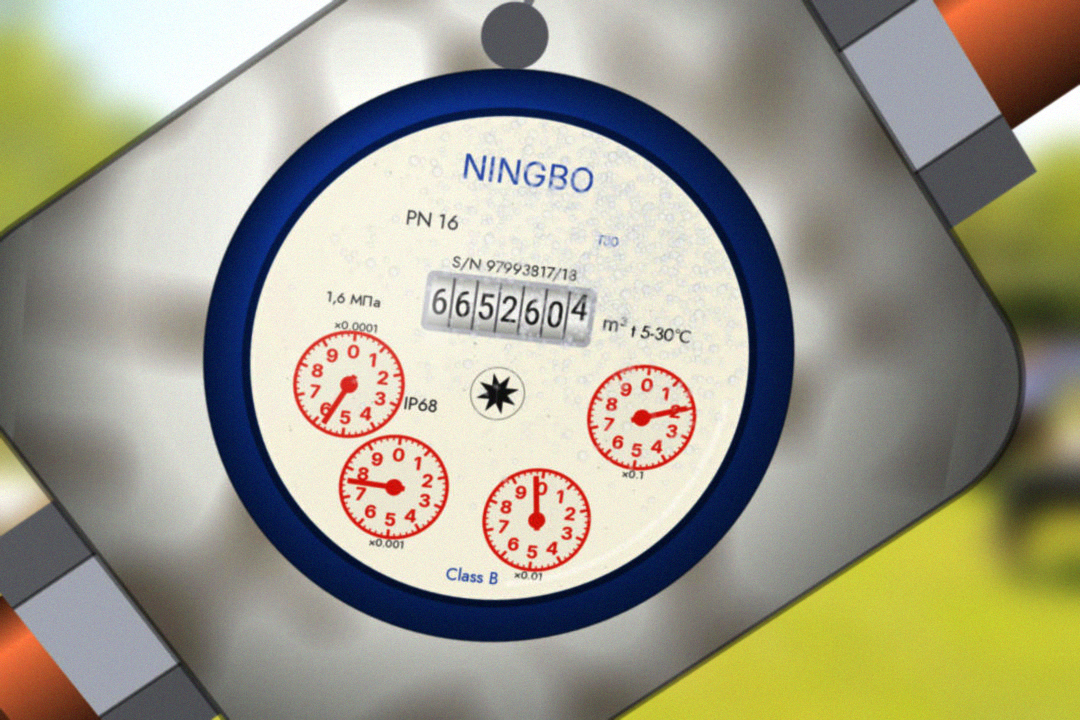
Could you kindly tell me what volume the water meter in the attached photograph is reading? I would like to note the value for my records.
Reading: 6652604.1975 m³
